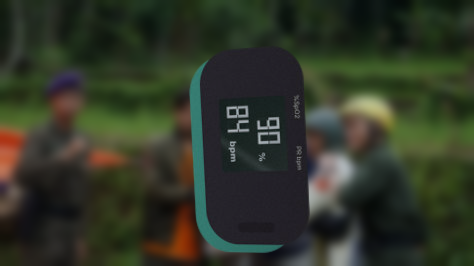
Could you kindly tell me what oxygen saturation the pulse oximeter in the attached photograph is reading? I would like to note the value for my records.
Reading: 90 %
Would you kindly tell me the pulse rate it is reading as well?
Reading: 84 bpm
